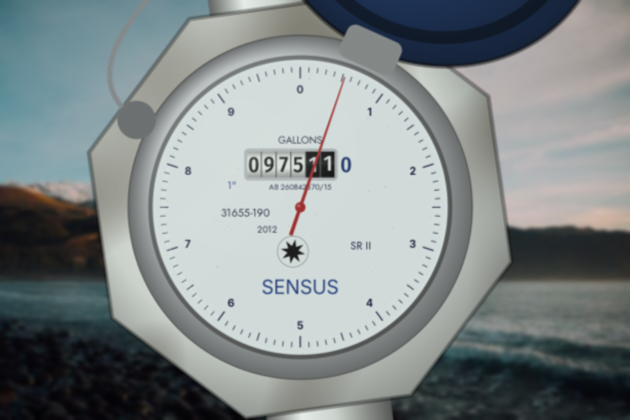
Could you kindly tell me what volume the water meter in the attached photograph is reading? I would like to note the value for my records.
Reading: 975110.5 gal
